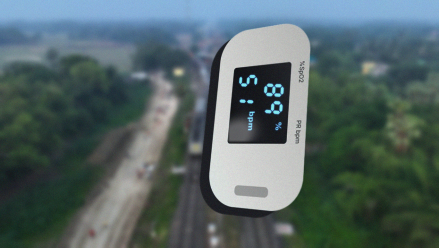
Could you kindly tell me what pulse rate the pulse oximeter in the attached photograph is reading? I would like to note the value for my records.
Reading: 51 bpm
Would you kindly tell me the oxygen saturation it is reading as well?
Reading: 89 %
